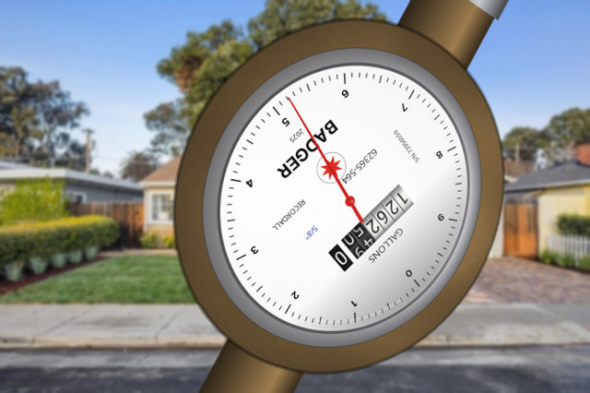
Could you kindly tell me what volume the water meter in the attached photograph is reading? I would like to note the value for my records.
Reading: 1262495.2 gal
